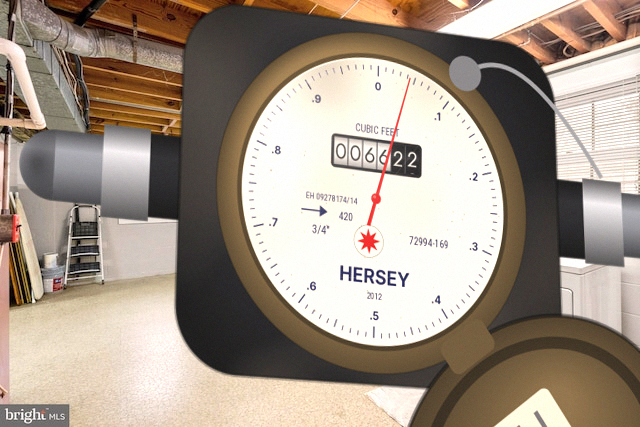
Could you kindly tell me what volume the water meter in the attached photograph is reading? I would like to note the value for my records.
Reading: 6622.04 ft³
